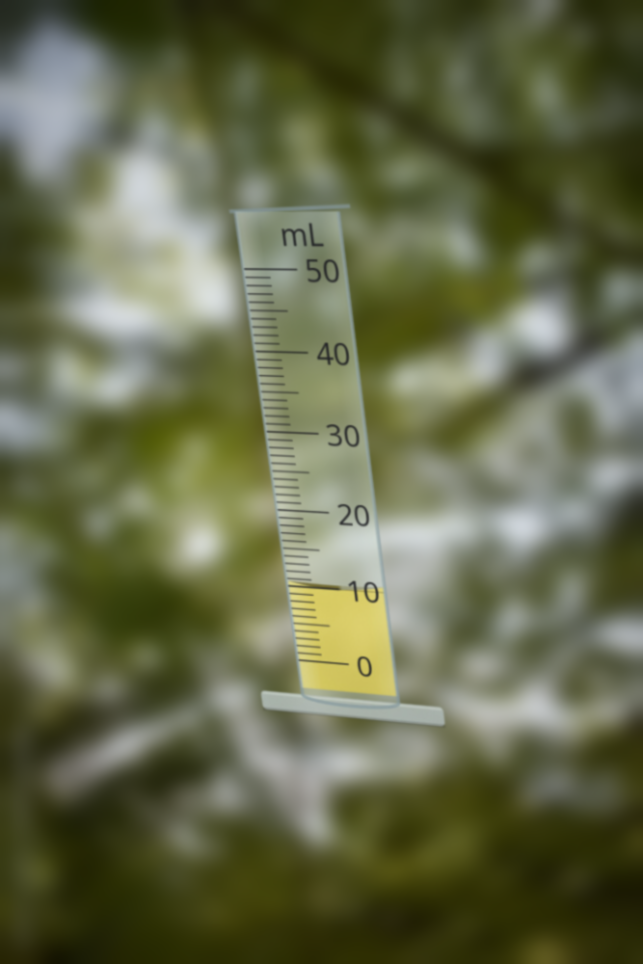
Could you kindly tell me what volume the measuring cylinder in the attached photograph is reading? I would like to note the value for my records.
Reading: 10 mL
